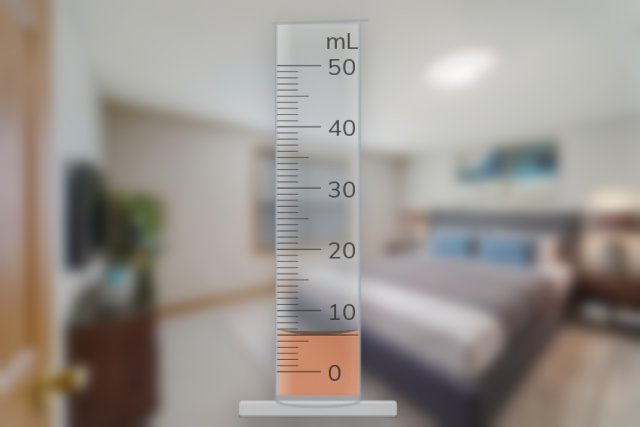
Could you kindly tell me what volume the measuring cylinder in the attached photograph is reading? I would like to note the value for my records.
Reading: 6 mL
